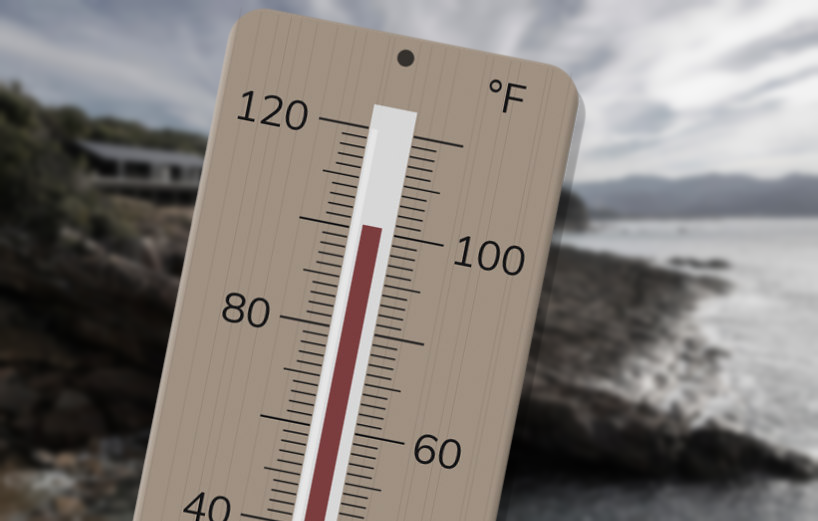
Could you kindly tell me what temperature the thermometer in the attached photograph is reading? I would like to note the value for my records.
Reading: 101 °F
